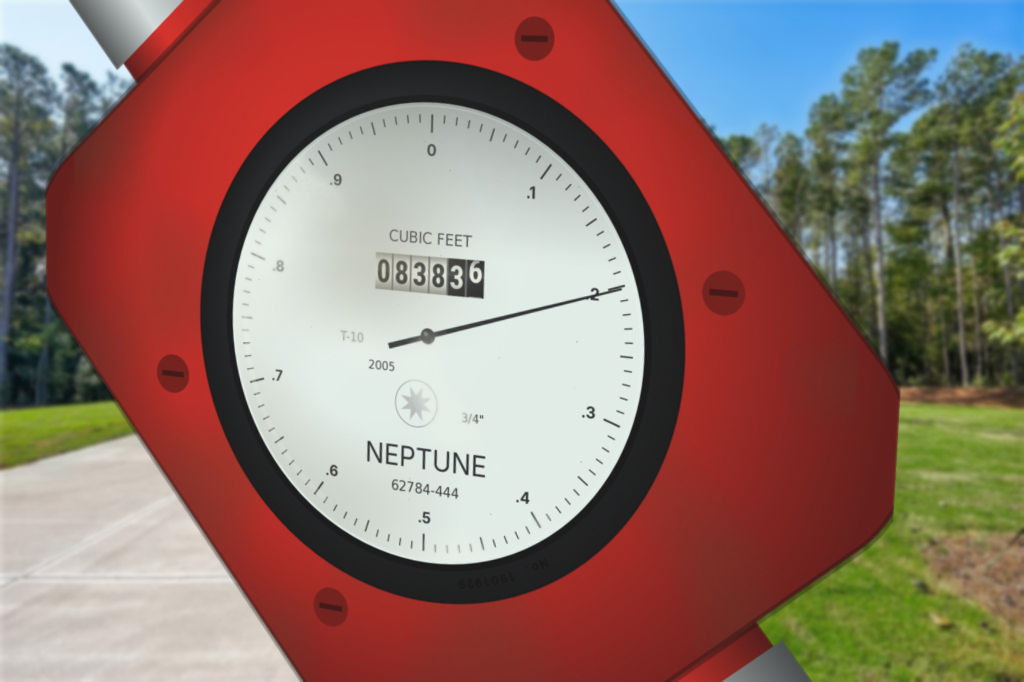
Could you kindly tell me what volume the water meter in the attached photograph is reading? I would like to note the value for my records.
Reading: 83836.20 ft³
